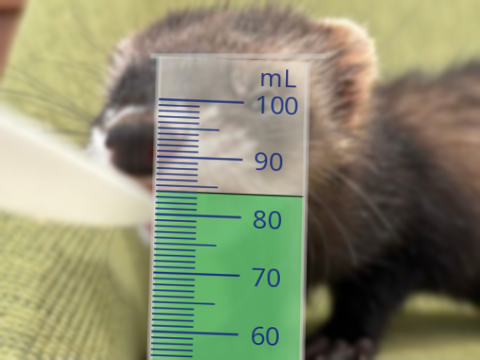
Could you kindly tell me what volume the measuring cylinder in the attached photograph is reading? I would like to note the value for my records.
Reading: 84 mL
